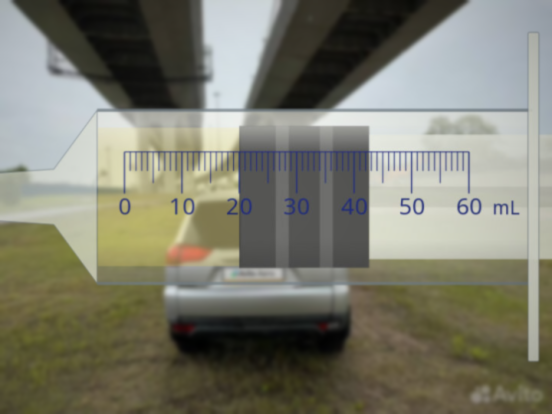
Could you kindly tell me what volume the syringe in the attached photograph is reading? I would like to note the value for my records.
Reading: 20 mL
